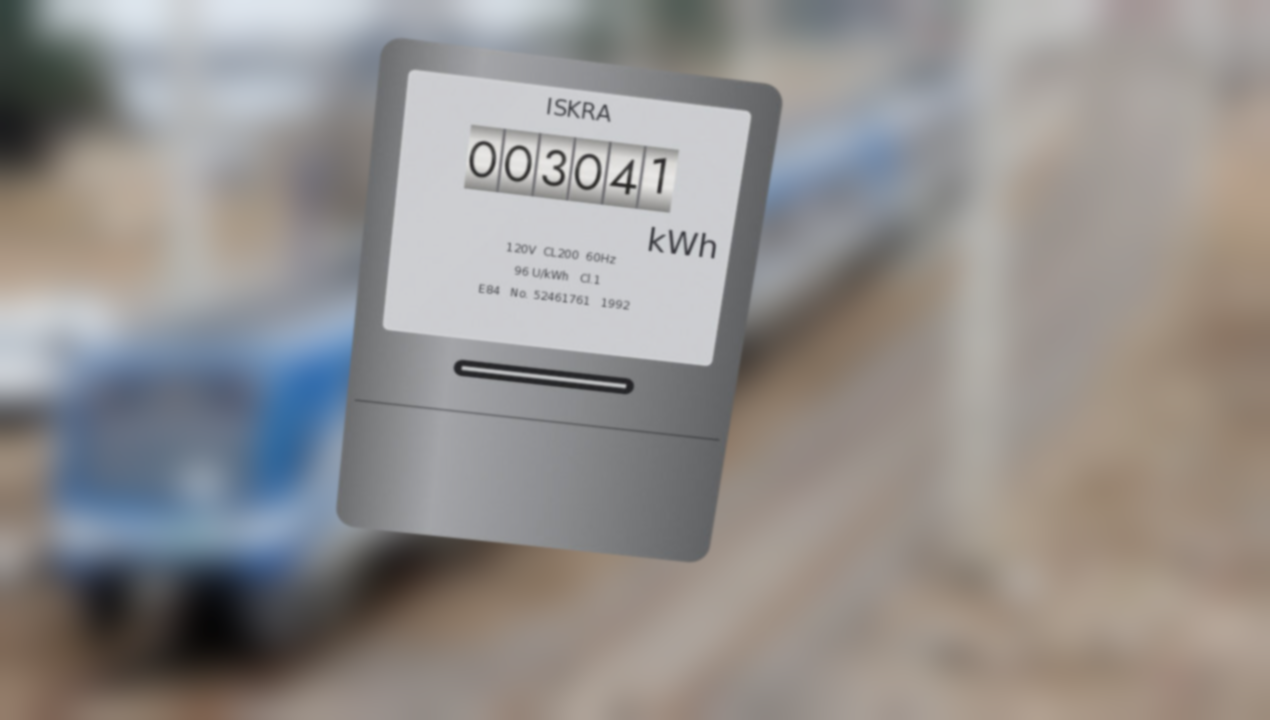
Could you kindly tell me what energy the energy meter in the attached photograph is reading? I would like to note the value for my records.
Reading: 3041 kWh
